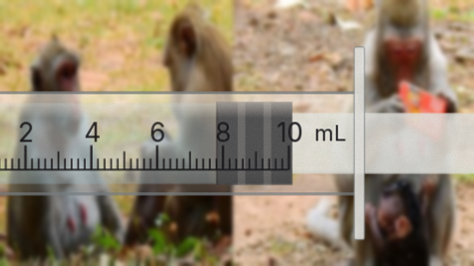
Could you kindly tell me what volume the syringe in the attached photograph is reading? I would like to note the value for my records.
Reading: 7.8 mL
